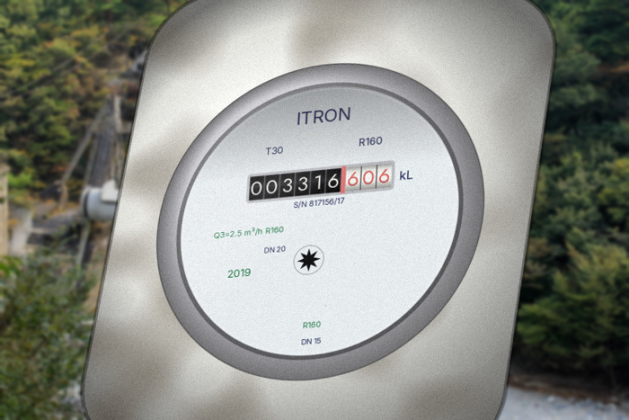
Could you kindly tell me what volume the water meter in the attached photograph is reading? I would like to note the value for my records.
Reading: 3316.606 kL
